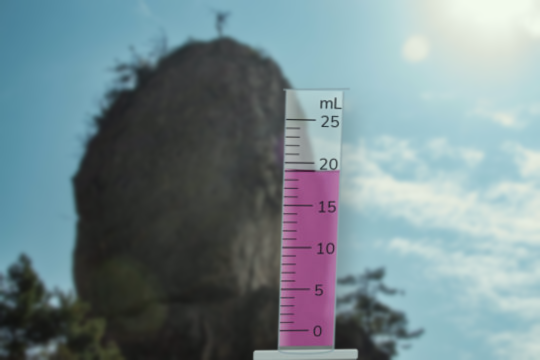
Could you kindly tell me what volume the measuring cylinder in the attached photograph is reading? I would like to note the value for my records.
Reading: 19 mL
